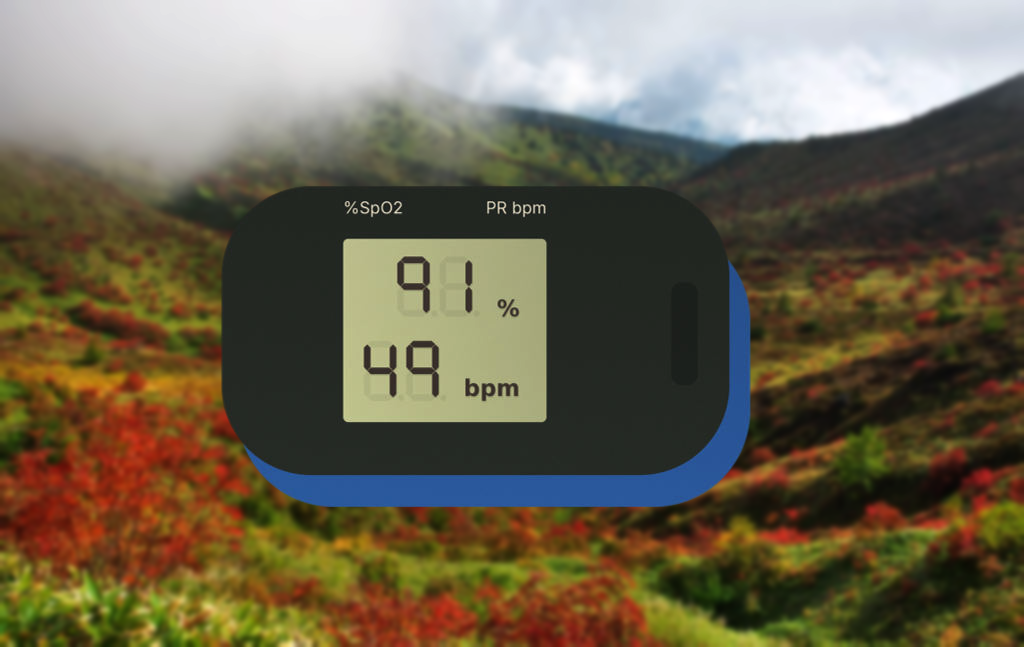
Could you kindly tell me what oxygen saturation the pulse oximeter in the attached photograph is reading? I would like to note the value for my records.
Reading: 91 %
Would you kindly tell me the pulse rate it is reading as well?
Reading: 49 bpm
